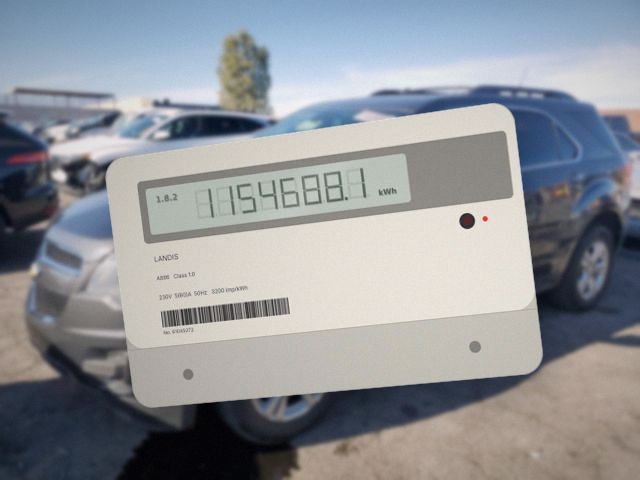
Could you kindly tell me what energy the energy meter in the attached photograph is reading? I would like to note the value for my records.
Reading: 1154688.1 kWh
